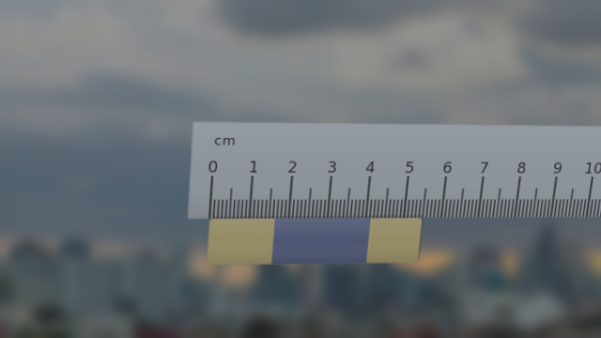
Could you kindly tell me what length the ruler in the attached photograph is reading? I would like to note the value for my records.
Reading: 5.5 cm
